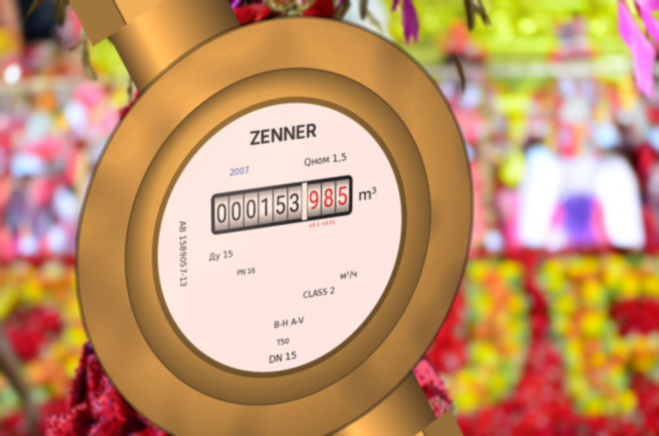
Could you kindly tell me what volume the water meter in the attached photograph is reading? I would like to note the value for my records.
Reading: 153.985 m³
